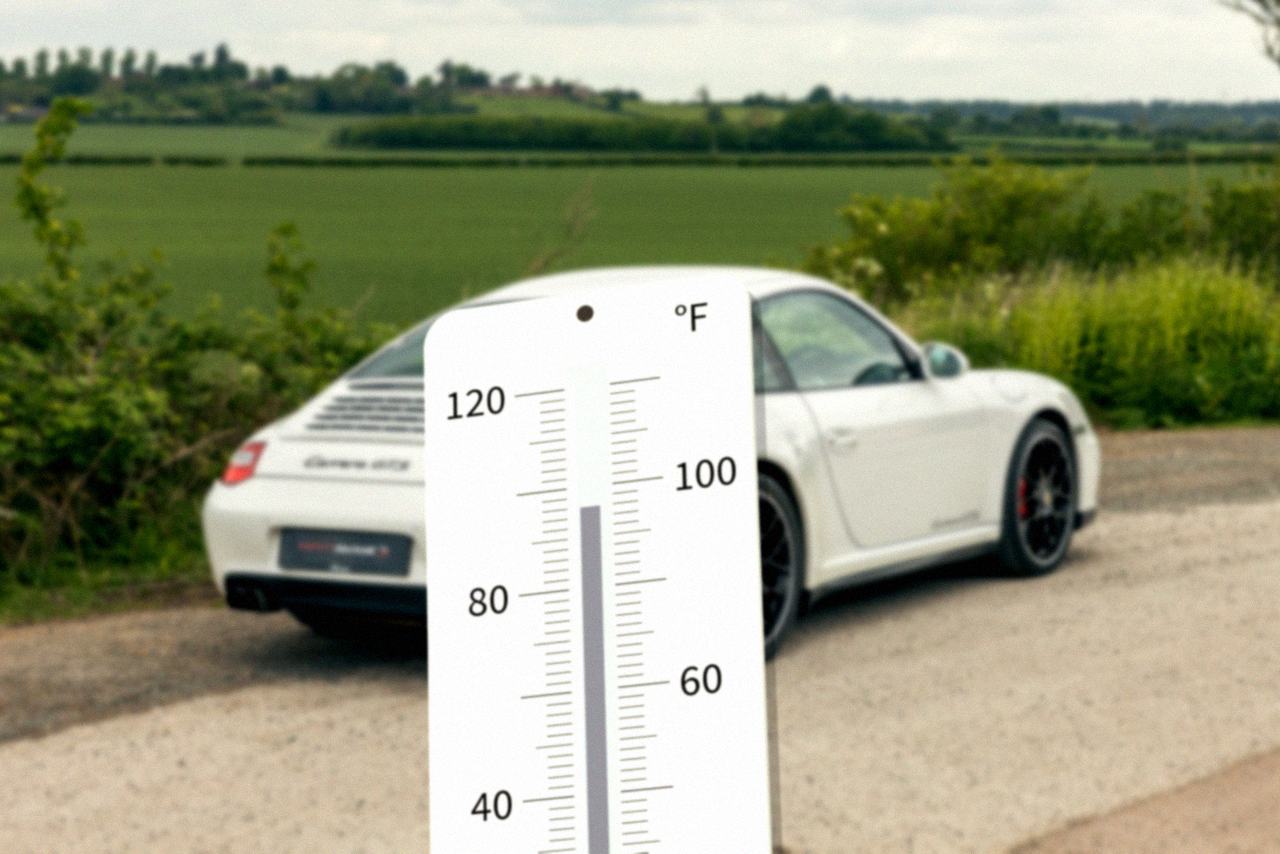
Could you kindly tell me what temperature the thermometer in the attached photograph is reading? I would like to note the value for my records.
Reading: 96 °F
